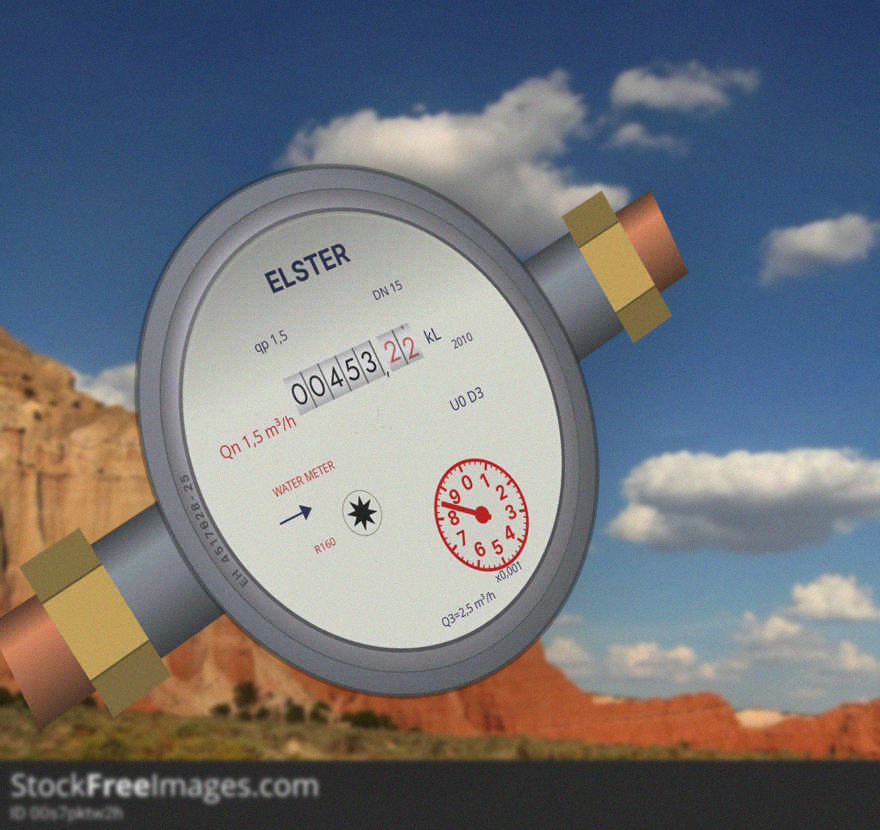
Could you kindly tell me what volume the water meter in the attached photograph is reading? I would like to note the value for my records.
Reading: 453.218 kL
